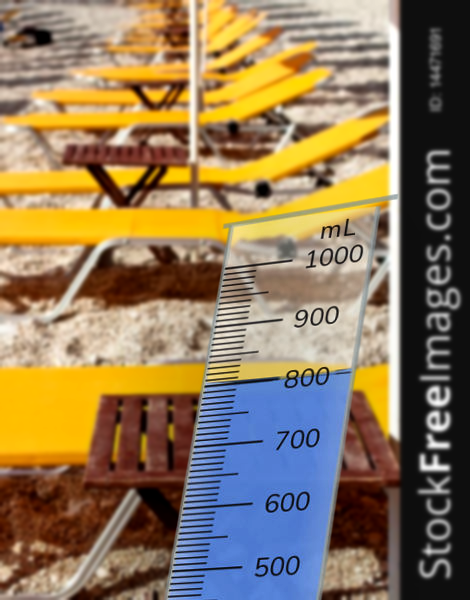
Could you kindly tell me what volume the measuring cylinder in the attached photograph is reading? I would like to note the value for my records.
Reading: 800 mL
